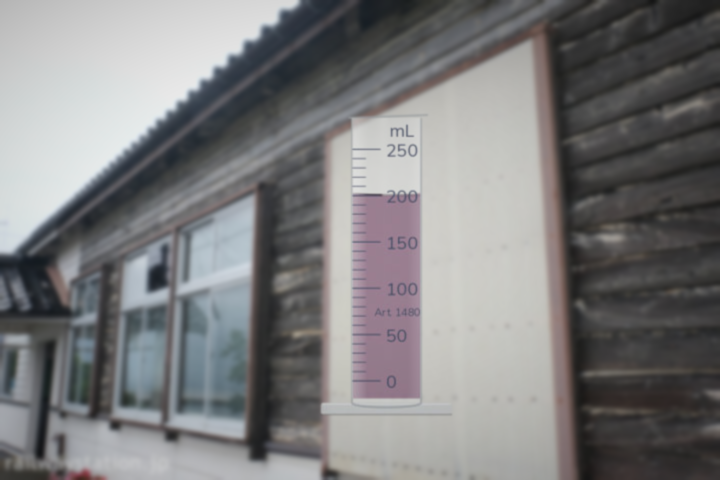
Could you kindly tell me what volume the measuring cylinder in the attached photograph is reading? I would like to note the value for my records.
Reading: 200 mL
